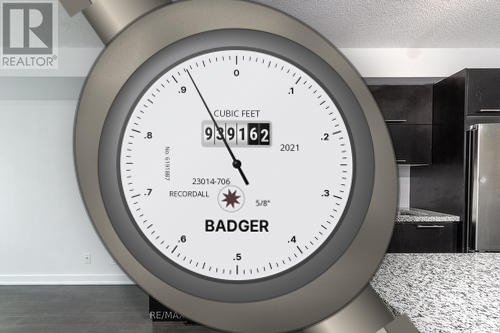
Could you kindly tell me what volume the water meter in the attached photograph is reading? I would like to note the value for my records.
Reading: 939161.92 ft³
